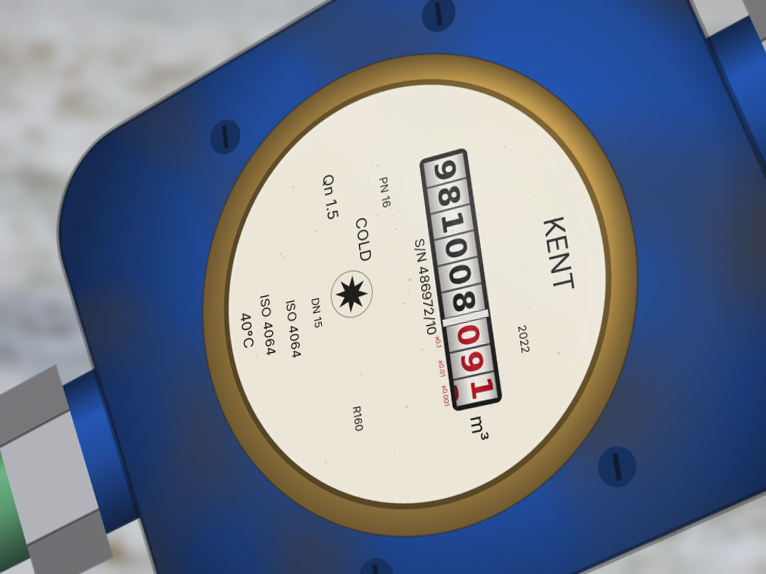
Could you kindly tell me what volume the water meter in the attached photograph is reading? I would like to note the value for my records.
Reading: 981008.091 m³
